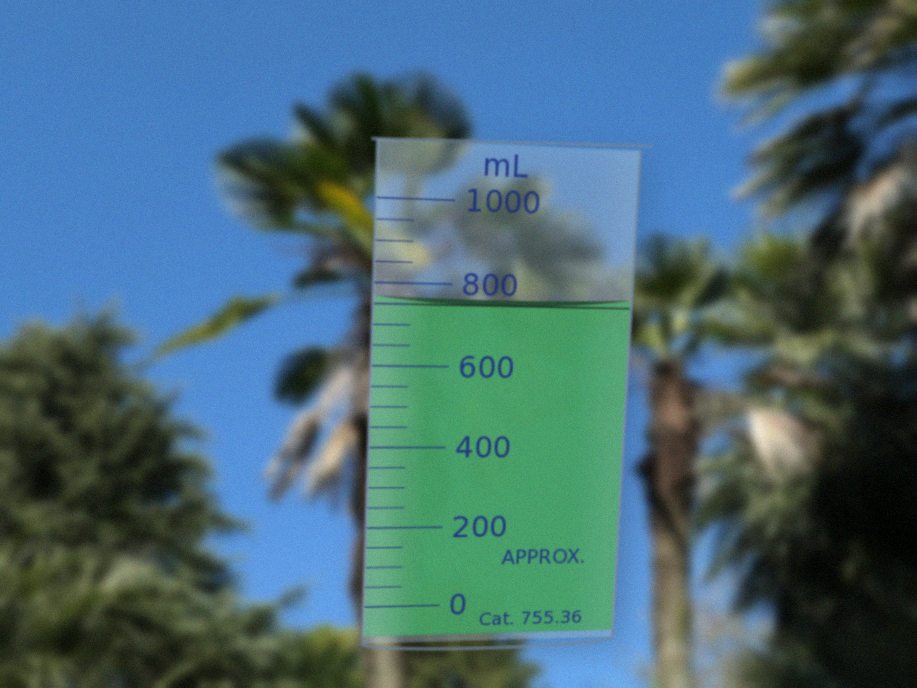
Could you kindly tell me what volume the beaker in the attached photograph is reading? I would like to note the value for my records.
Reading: 750 mL
